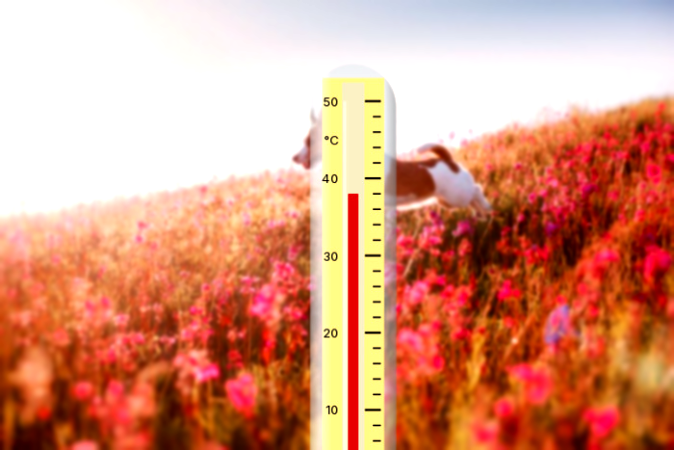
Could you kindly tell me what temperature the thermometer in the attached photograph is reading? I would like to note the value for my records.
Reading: 38 °C
